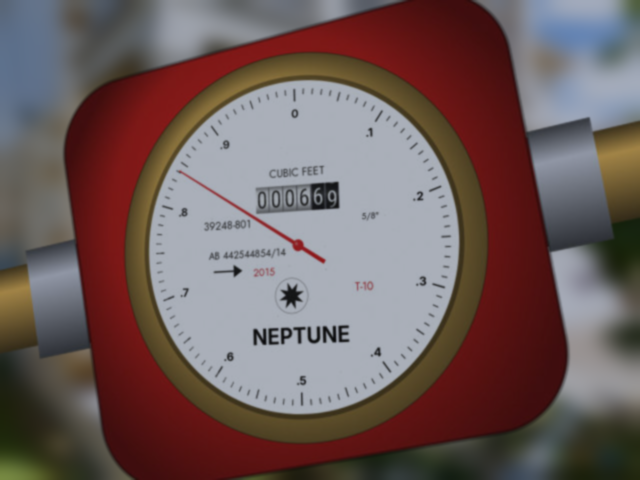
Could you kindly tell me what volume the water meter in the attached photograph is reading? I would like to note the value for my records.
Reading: 668.84 ft³
